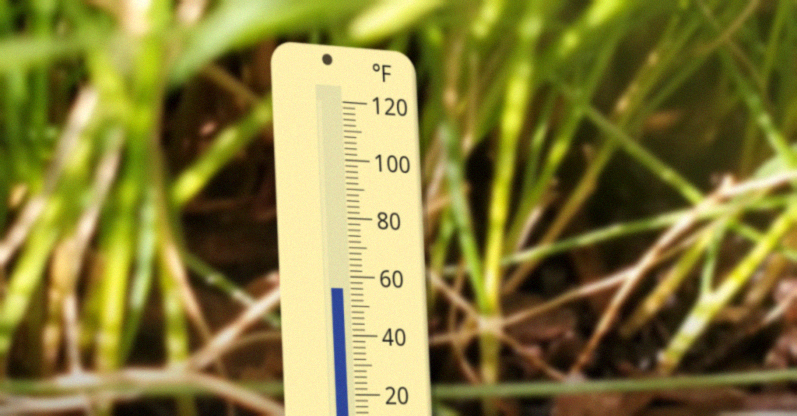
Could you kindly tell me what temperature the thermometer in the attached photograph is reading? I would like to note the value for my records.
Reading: 56 °F
